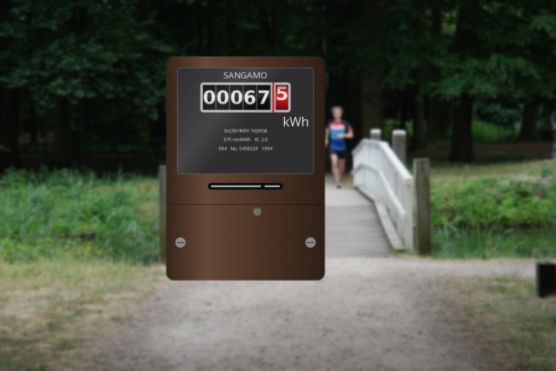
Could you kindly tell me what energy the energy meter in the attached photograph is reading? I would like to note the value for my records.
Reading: 67.5 kWh
